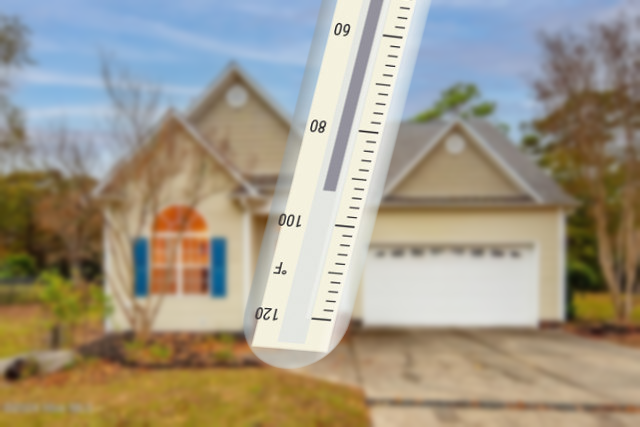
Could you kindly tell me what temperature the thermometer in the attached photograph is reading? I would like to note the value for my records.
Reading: 93 °F
